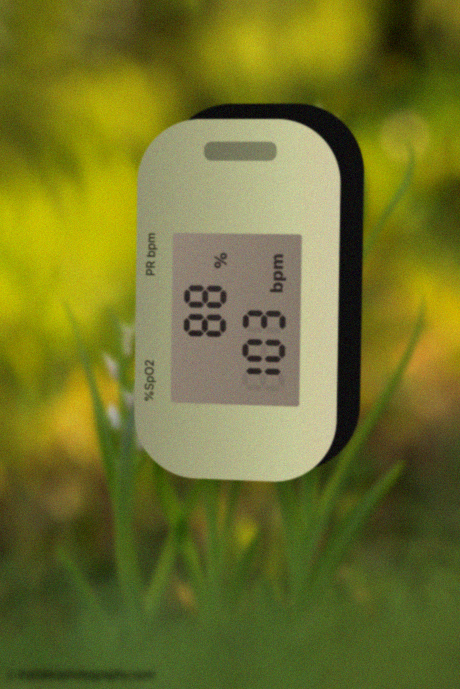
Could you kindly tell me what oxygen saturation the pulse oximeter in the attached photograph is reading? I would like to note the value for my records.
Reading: 88 %
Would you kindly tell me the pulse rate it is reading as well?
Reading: 103 bpm
